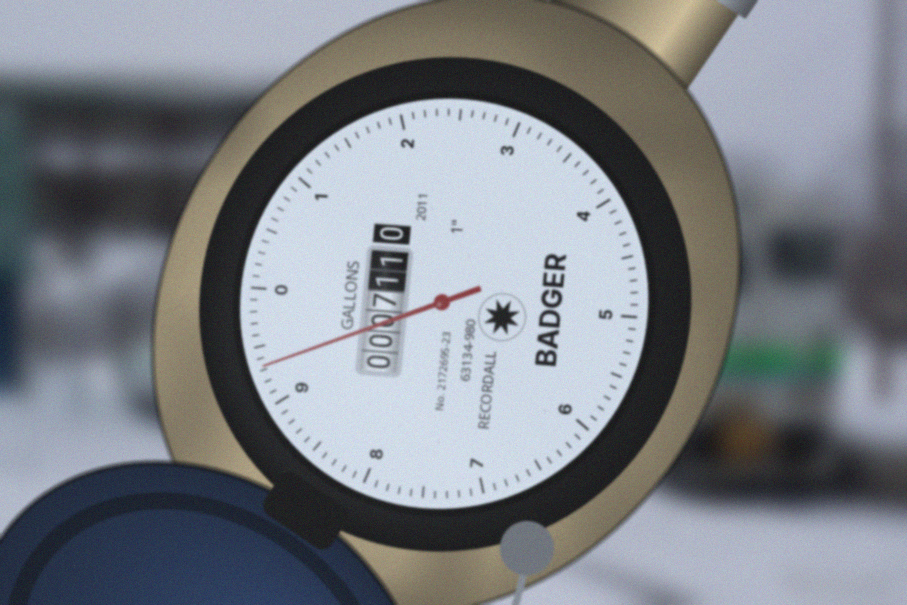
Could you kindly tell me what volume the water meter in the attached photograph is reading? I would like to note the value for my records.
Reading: 7109.3 gal
